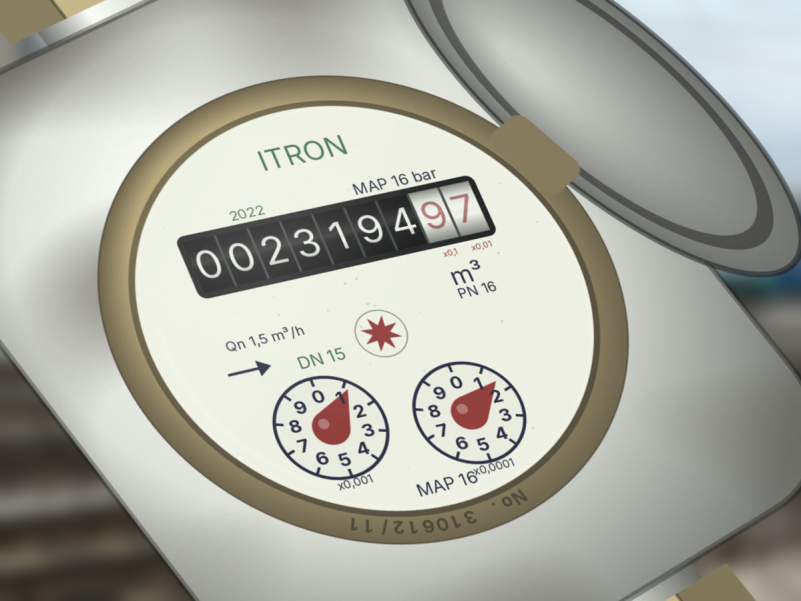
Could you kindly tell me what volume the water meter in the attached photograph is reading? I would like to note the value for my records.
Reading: 23194.9711 m³
